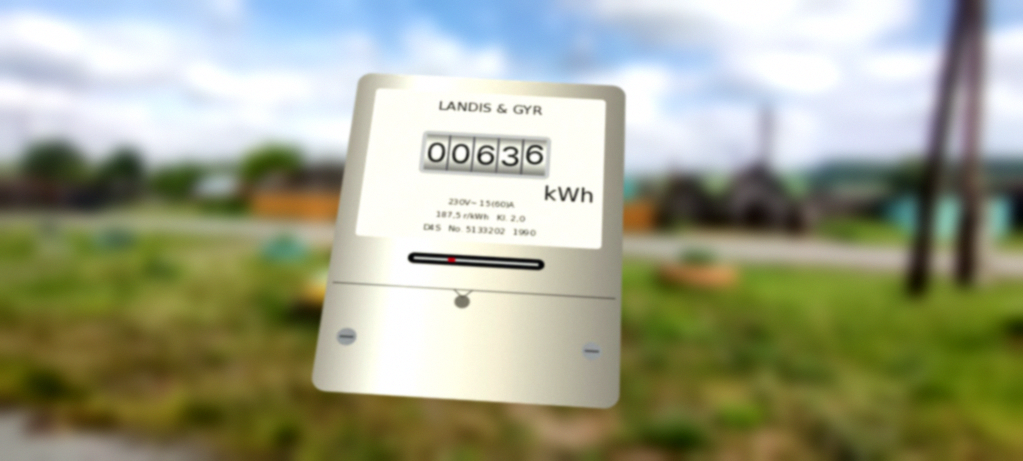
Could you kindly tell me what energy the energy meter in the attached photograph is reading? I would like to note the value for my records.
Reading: 636 kWh
